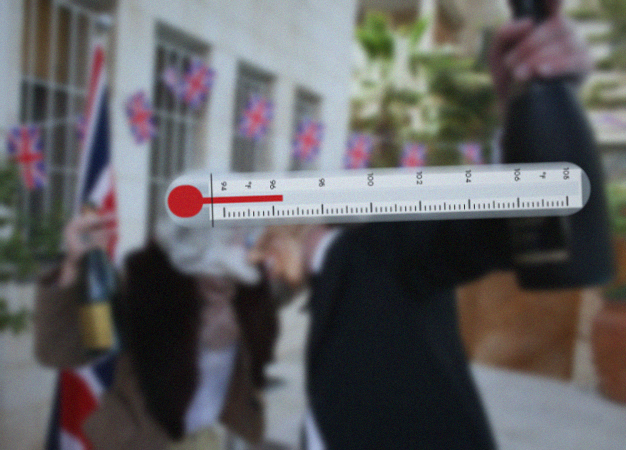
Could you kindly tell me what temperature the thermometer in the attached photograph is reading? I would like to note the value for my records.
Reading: 96.4 °F
